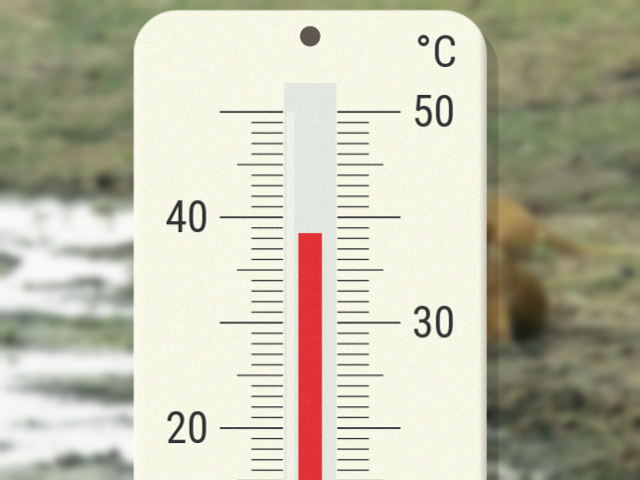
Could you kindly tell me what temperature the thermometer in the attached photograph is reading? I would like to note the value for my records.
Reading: 38.5 °C
